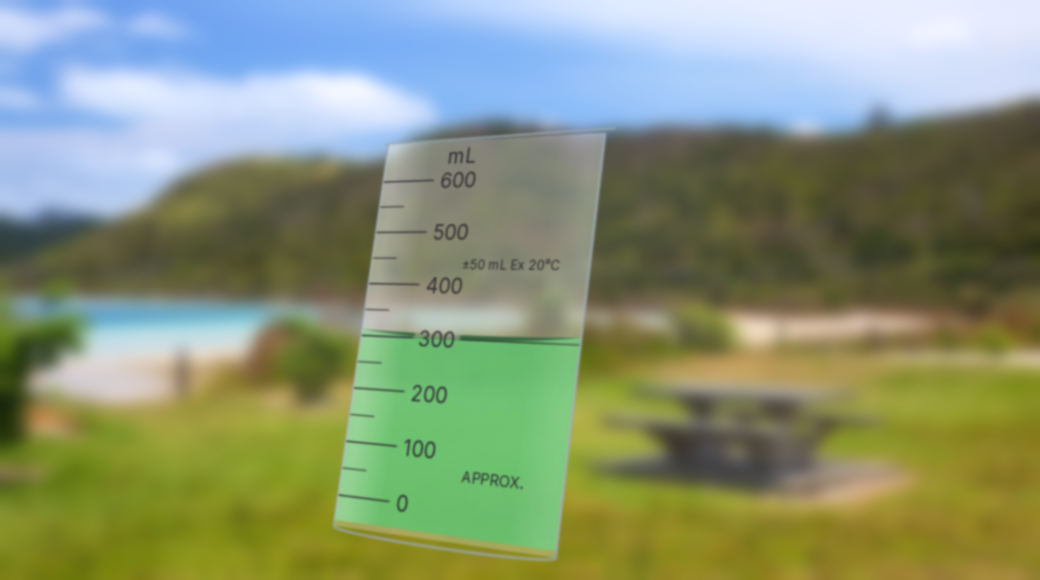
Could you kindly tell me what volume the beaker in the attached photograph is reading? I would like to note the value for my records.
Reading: 300 mL
